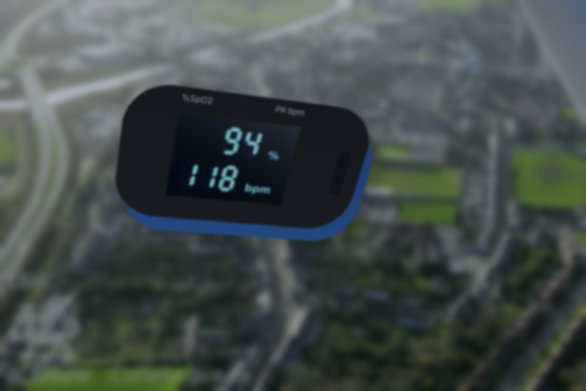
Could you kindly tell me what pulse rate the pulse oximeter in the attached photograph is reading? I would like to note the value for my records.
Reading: 118 bpm
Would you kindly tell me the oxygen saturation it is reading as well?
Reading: 94 %
